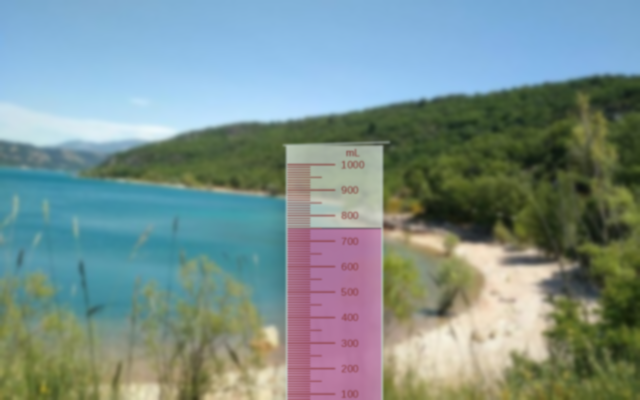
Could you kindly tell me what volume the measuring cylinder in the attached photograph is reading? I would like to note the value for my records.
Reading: 750 mL
